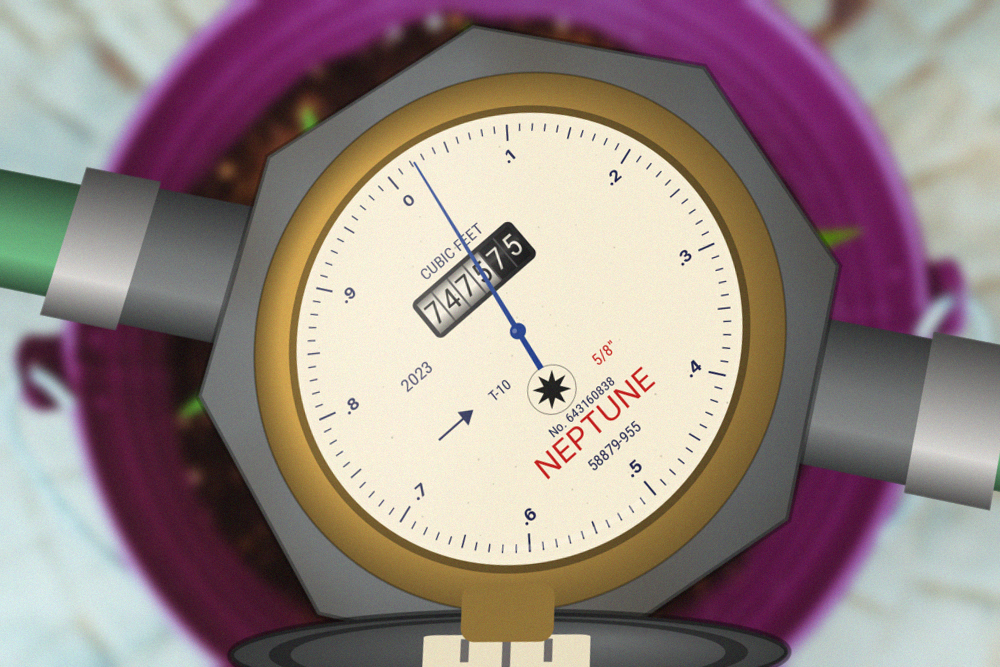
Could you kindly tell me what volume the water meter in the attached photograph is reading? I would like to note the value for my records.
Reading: 747575.02 ft³
